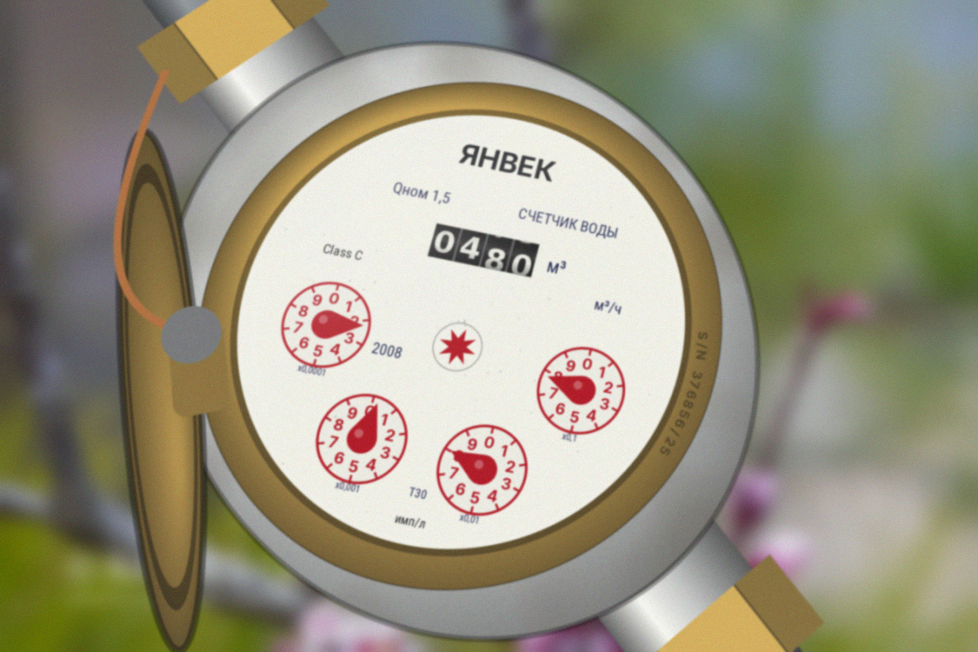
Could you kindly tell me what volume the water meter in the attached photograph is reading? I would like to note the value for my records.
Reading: 479.7802 m³
